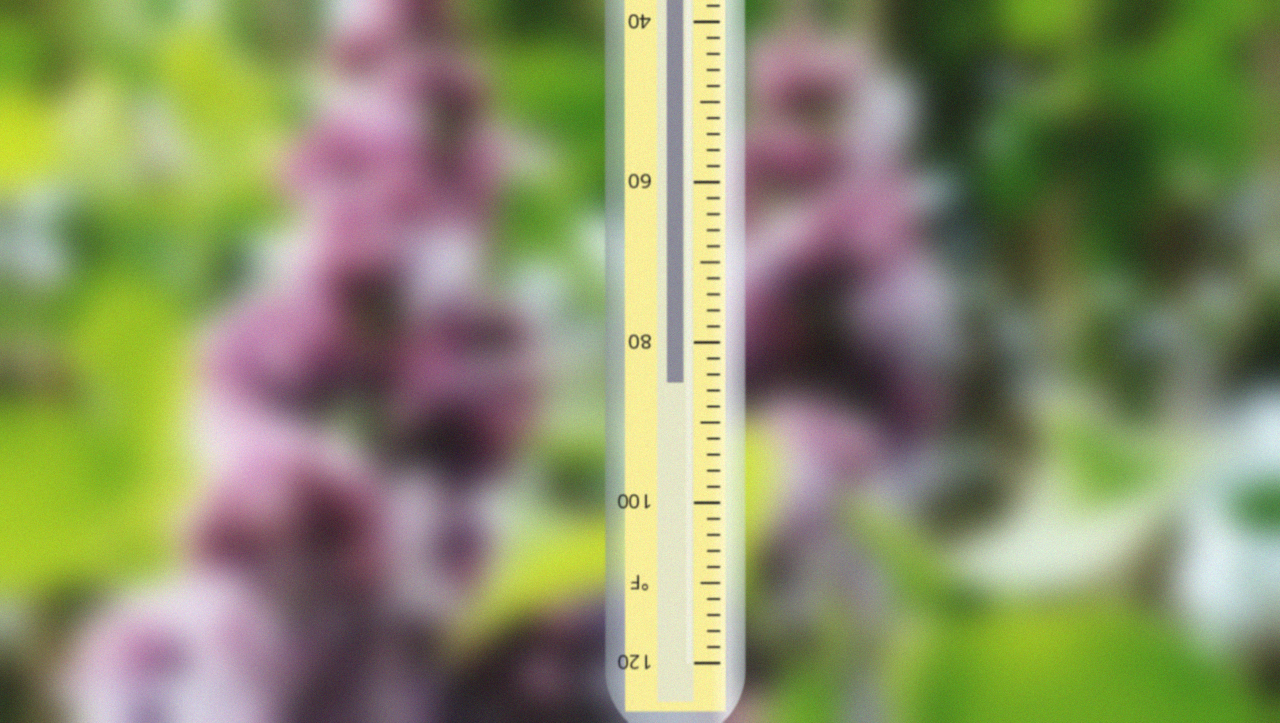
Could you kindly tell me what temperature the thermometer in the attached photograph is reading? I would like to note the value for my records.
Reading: 85 °F
